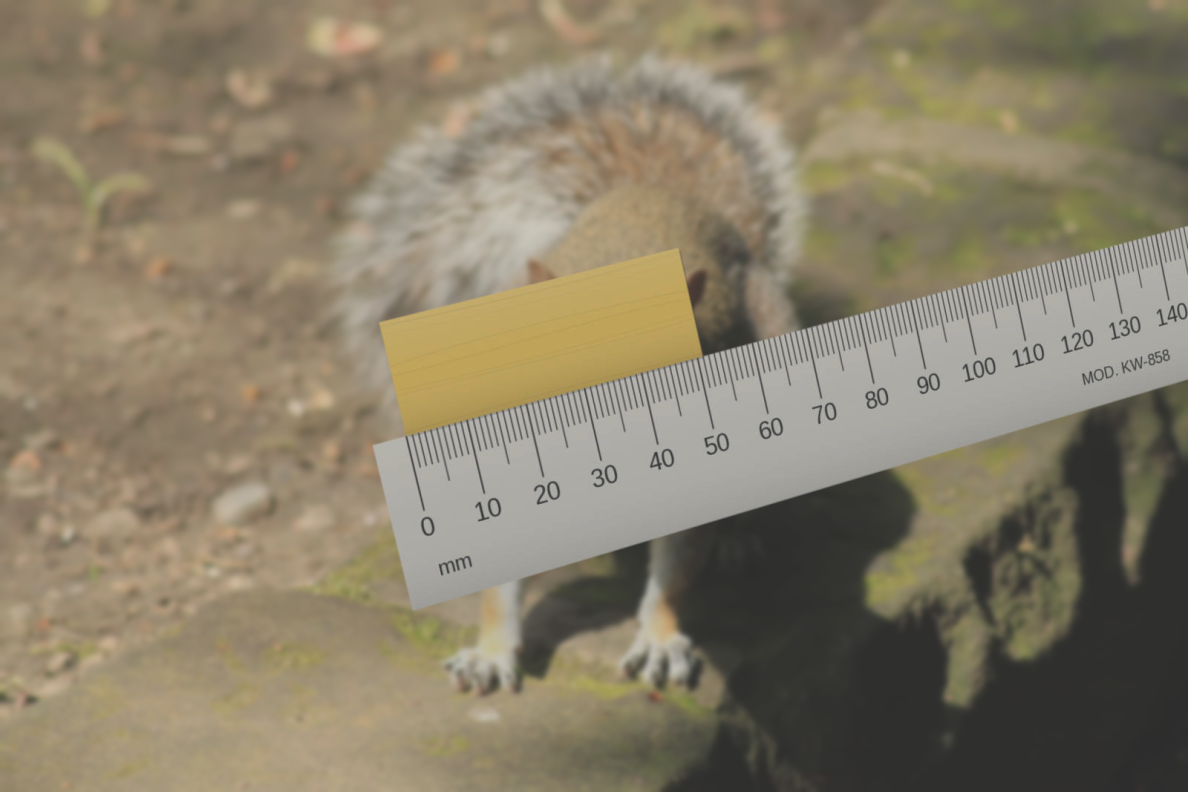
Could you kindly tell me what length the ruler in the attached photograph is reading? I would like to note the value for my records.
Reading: 51 mm
